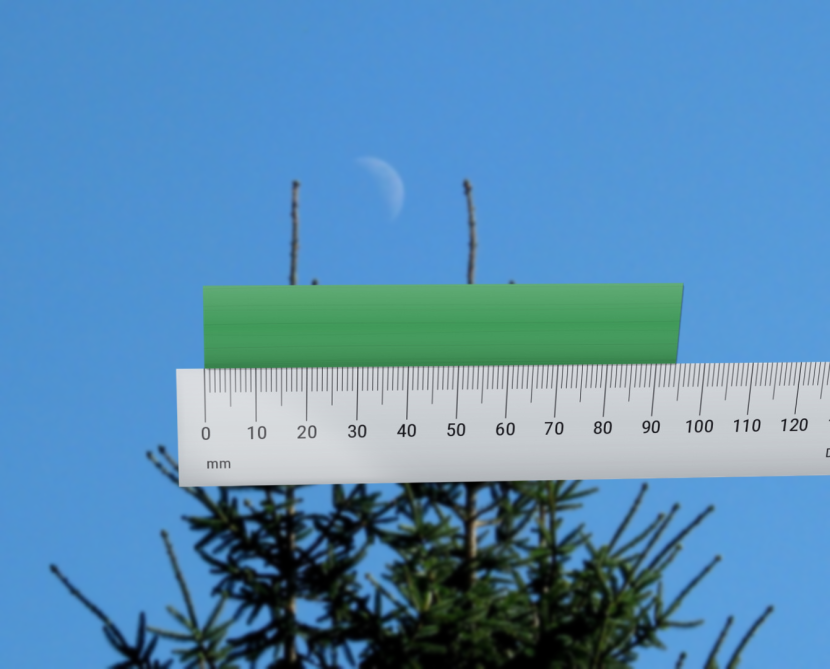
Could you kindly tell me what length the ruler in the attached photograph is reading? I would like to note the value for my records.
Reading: 94 mm
